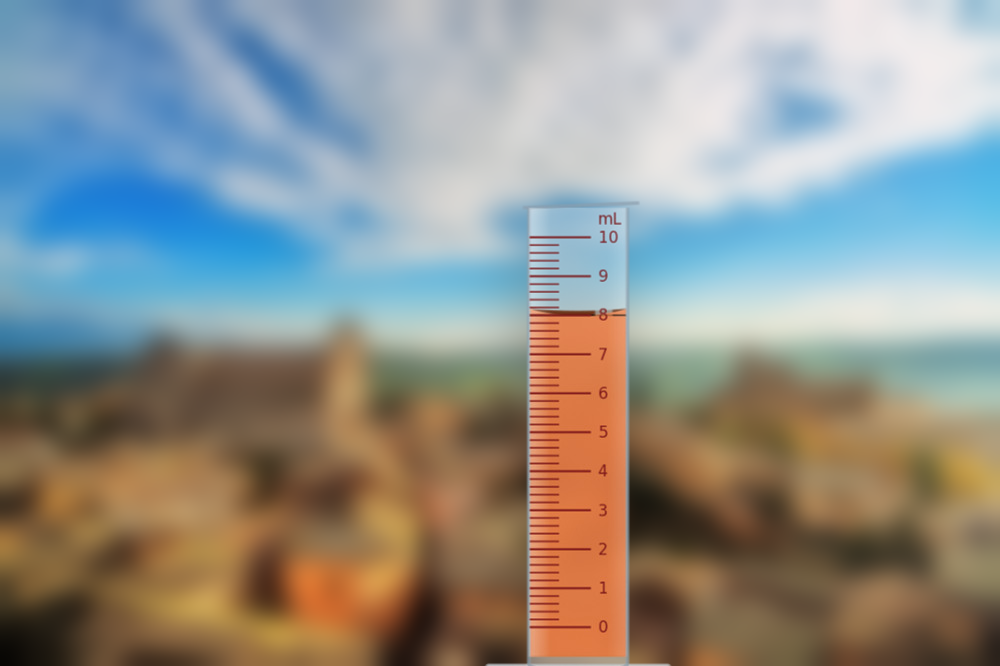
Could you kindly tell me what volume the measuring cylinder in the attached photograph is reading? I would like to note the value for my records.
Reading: 8 mL
